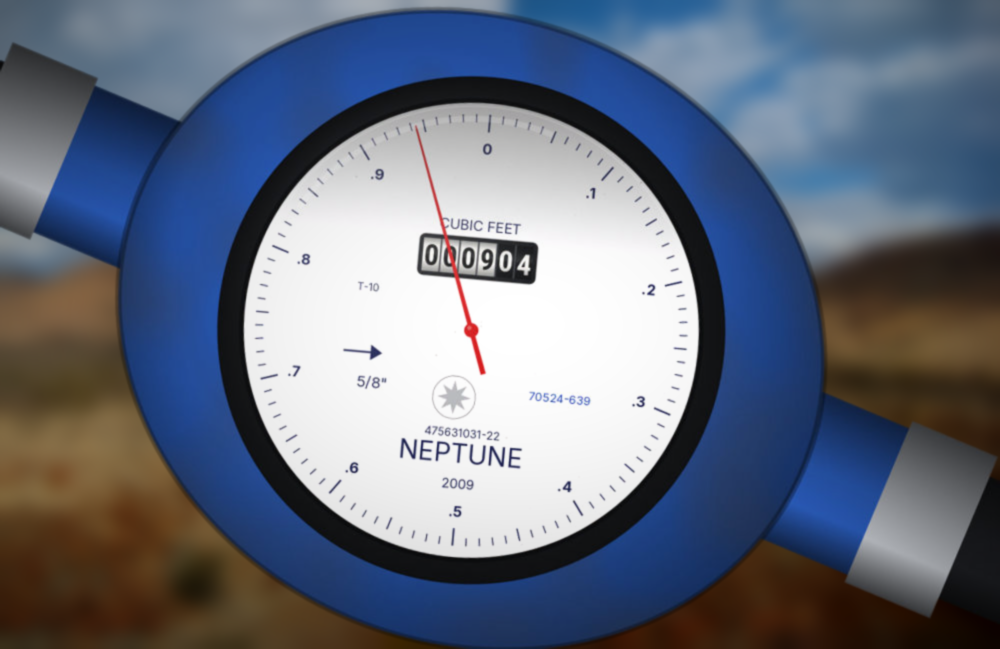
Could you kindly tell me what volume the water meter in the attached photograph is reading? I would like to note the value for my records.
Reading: 903.94 ft³
